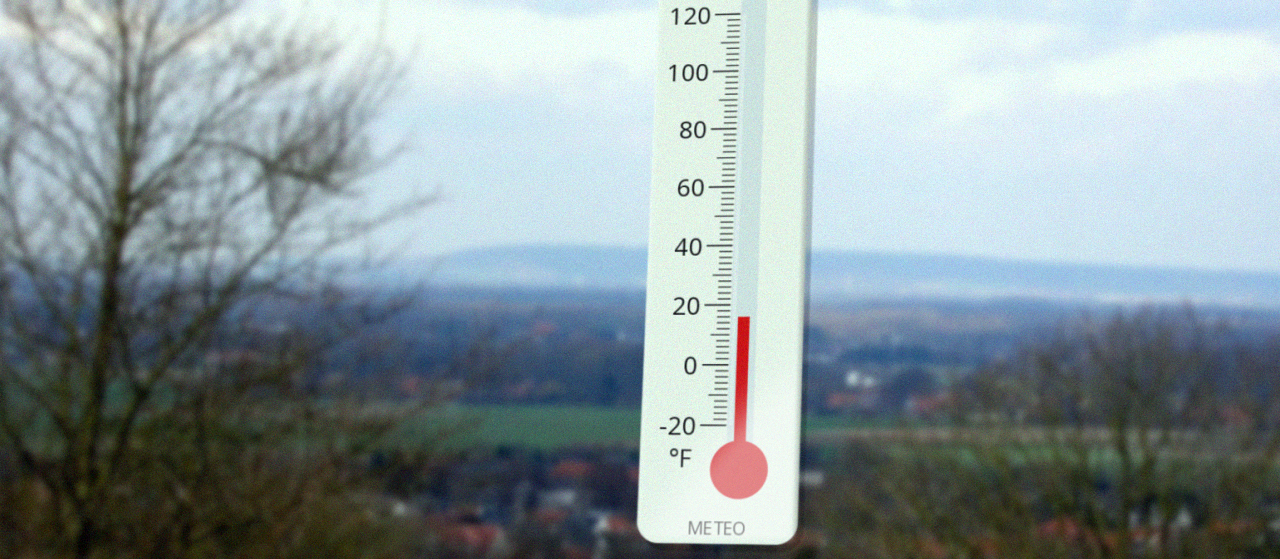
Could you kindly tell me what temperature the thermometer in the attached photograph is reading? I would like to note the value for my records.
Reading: 16 °F
